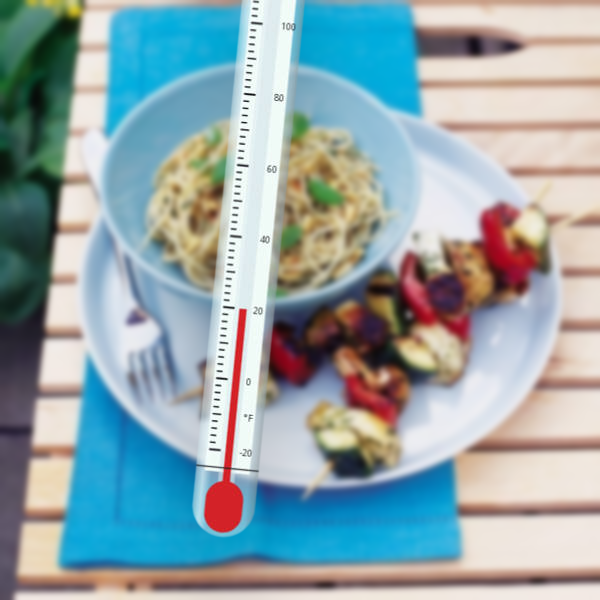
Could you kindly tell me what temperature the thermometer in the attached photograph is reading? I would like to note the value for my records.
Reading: 20 °F
